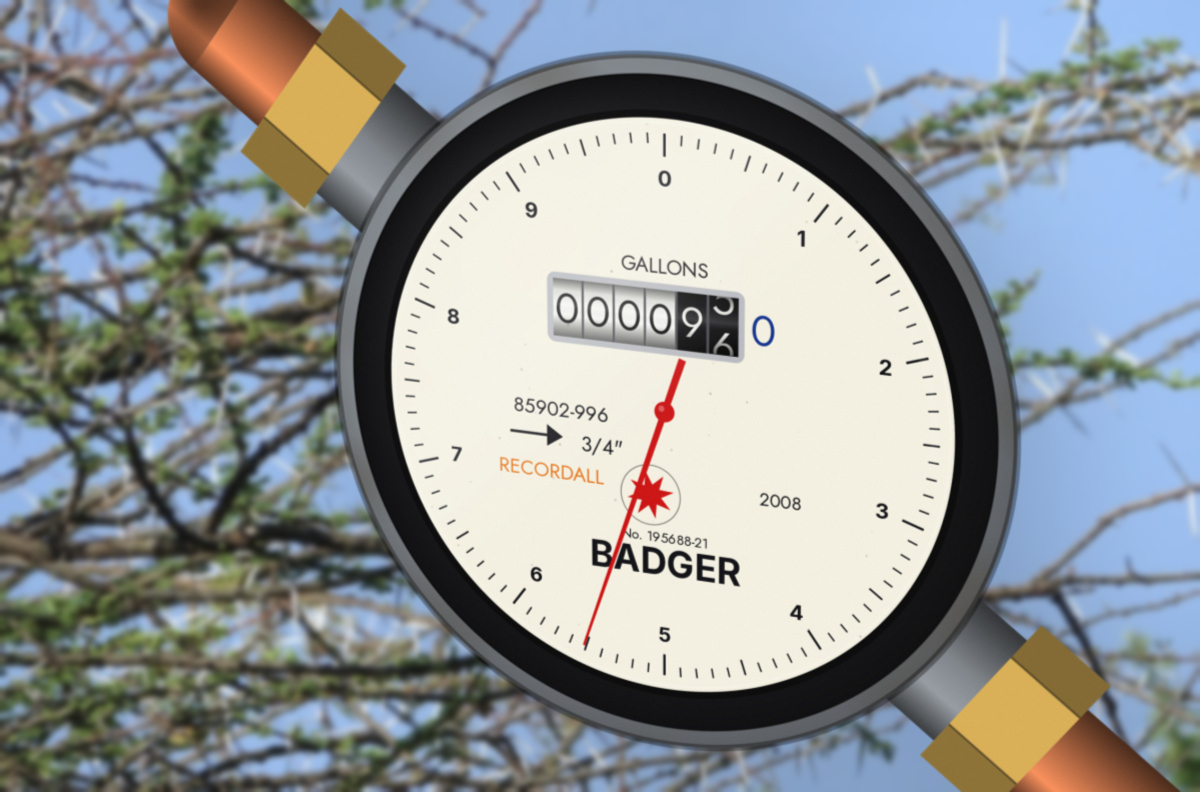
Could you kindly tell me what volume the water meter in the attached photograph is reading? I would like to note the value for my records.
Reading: 955.5 gal
